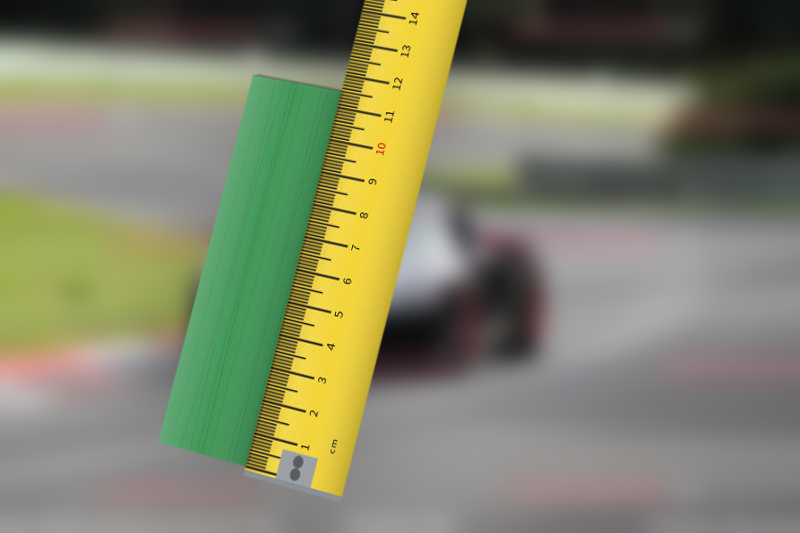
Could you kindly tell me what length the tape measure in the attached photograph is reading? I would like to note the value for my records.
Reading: 11.5 cm
